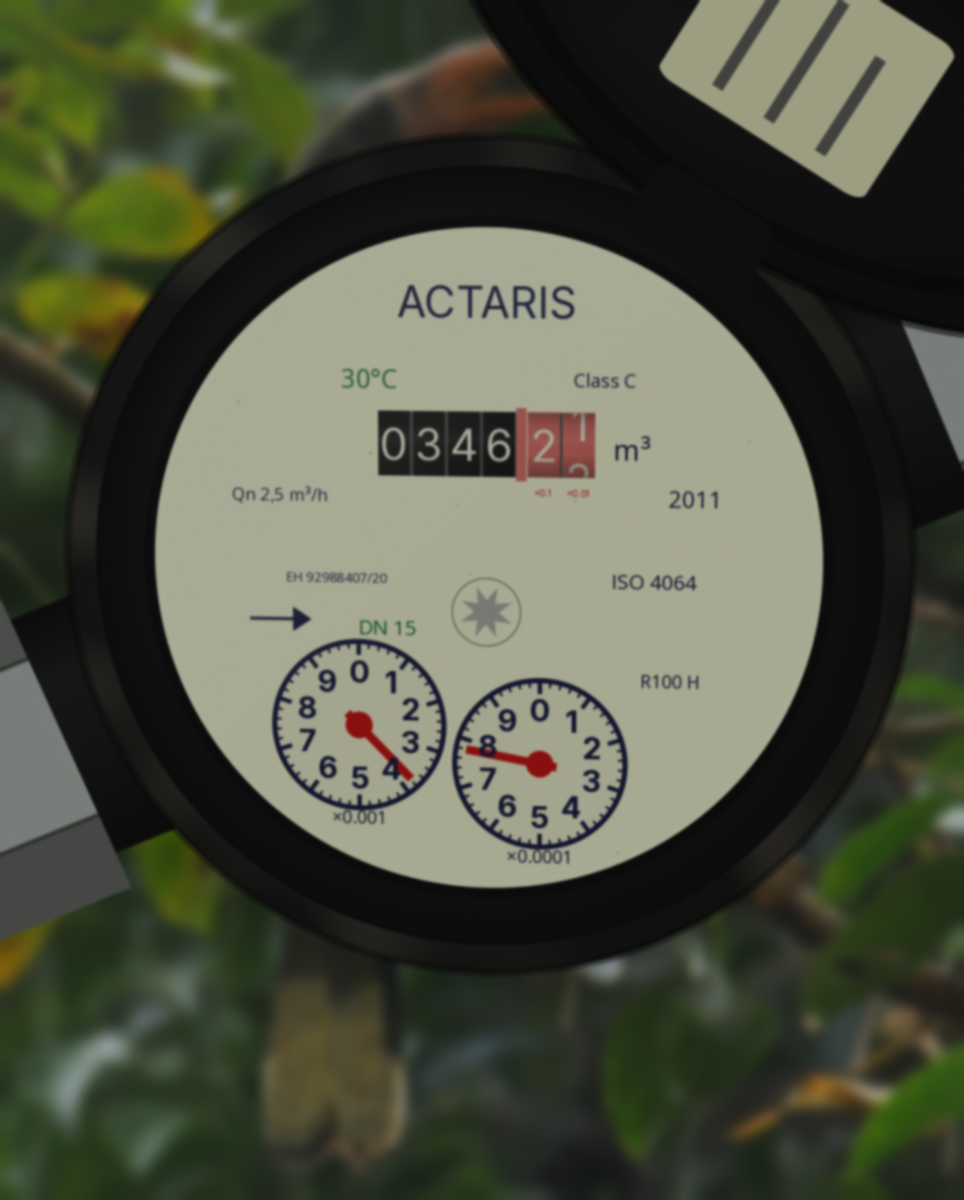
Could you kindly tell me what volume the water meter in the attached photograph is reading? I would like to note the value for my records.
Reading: 346.2137 m³
